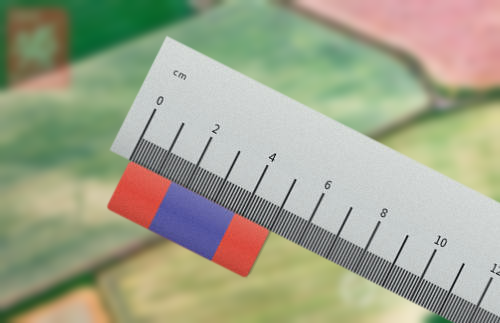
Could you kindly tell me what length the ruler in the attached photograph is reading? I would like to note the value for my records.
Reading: 5 cm
